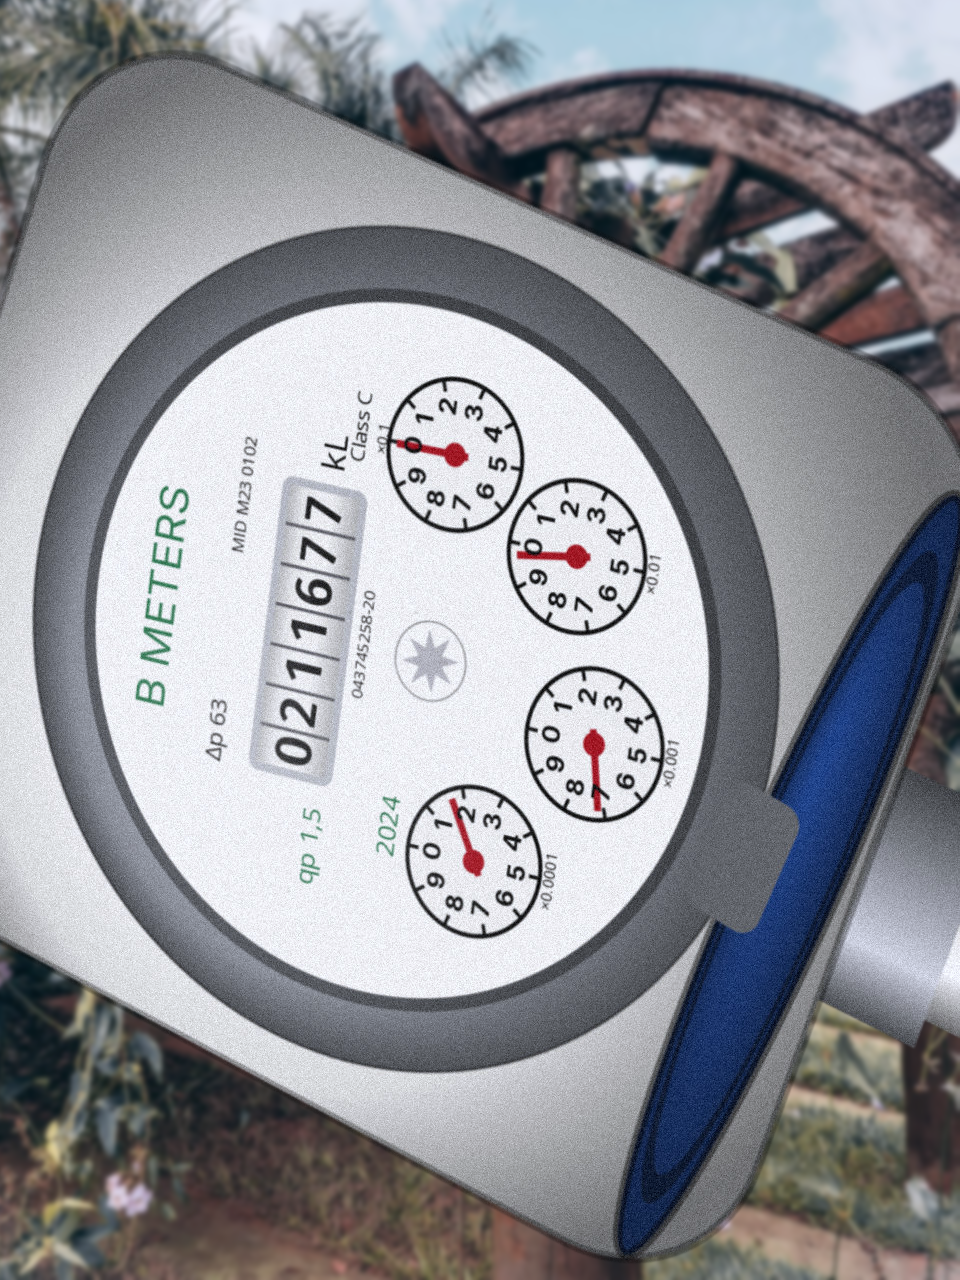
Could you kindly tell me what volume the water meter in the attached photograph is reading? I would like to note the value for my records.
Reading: 211676.9971 kL
